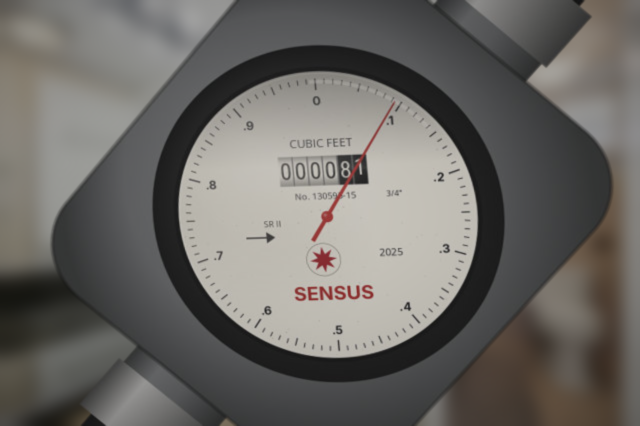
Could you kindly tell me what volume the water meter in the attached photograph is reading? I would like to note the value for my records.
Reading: 81.09 ft³
